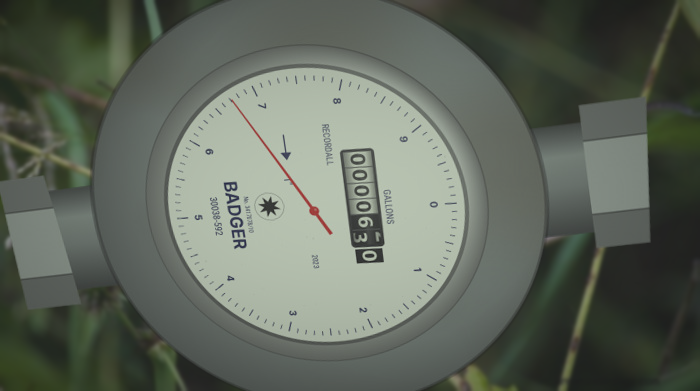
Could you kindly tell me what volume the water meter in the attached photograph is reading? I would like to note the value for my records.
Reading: 626.7 gal
